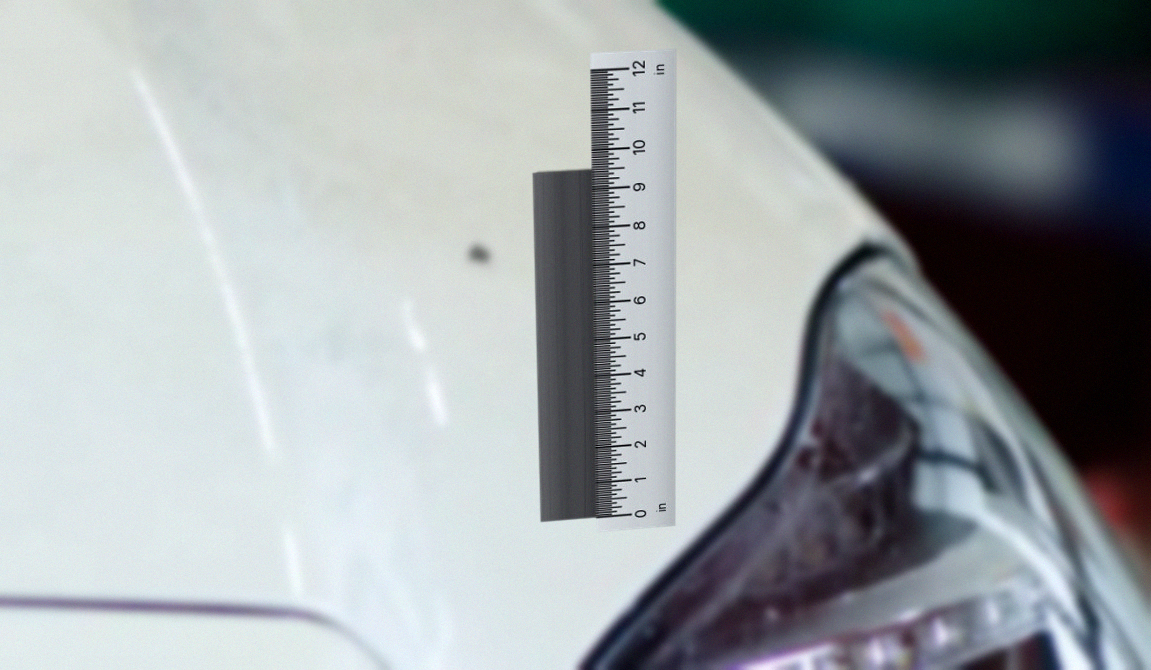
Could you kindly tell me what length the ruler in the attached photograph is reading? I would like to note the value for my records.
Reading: 9.5 in
